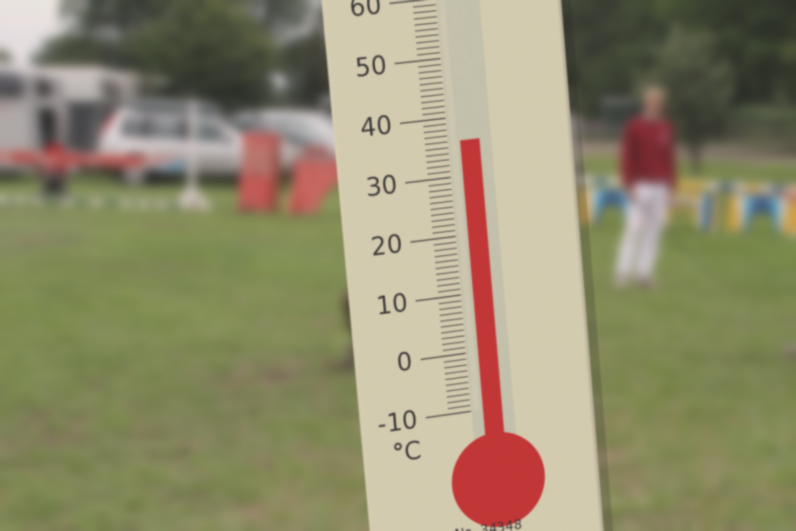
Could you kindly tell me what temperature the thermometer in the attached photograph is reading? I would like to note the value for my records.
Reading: 36 °C
